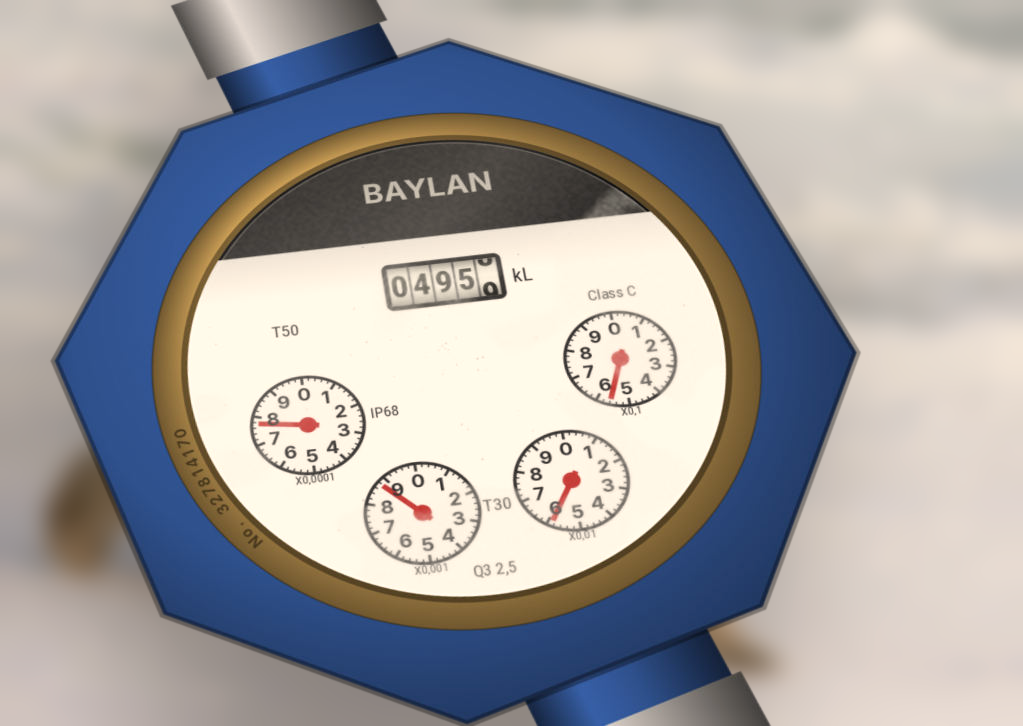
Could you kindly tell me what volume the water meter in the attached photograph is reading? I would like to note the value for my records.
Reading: 4958.5587 kL
